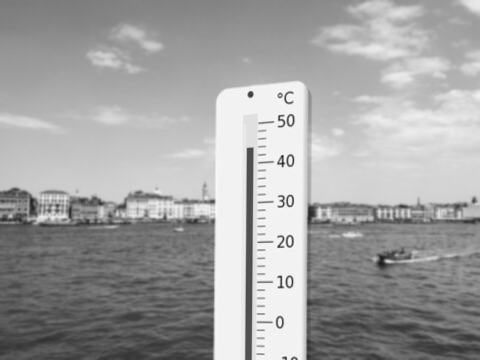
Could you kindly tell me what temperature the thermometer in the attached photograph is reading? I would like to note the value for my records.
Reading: 44 °C
